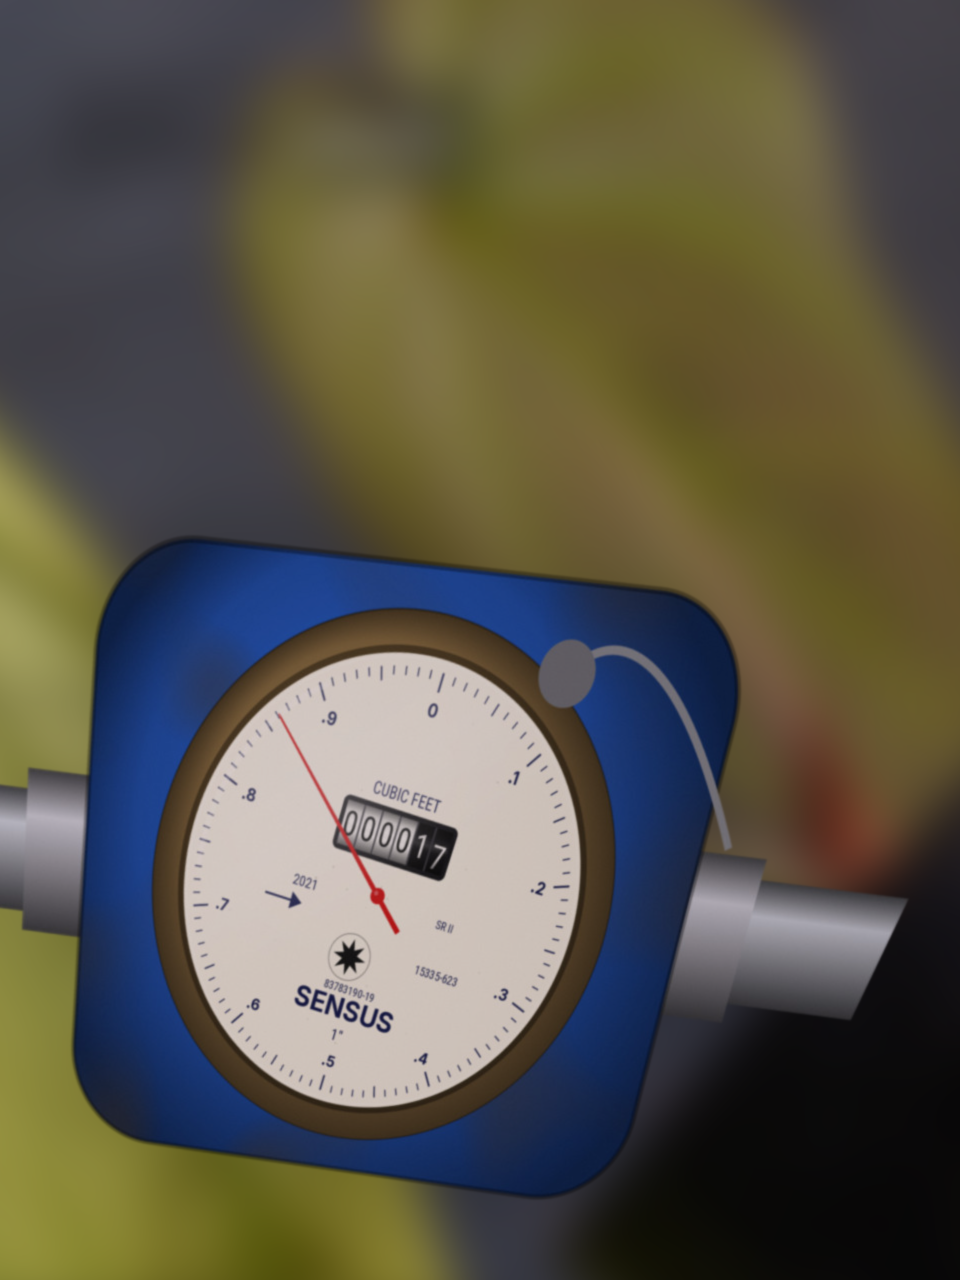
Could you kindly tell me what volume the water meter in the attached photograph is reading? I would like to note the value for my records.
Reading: 16.86 ft³
